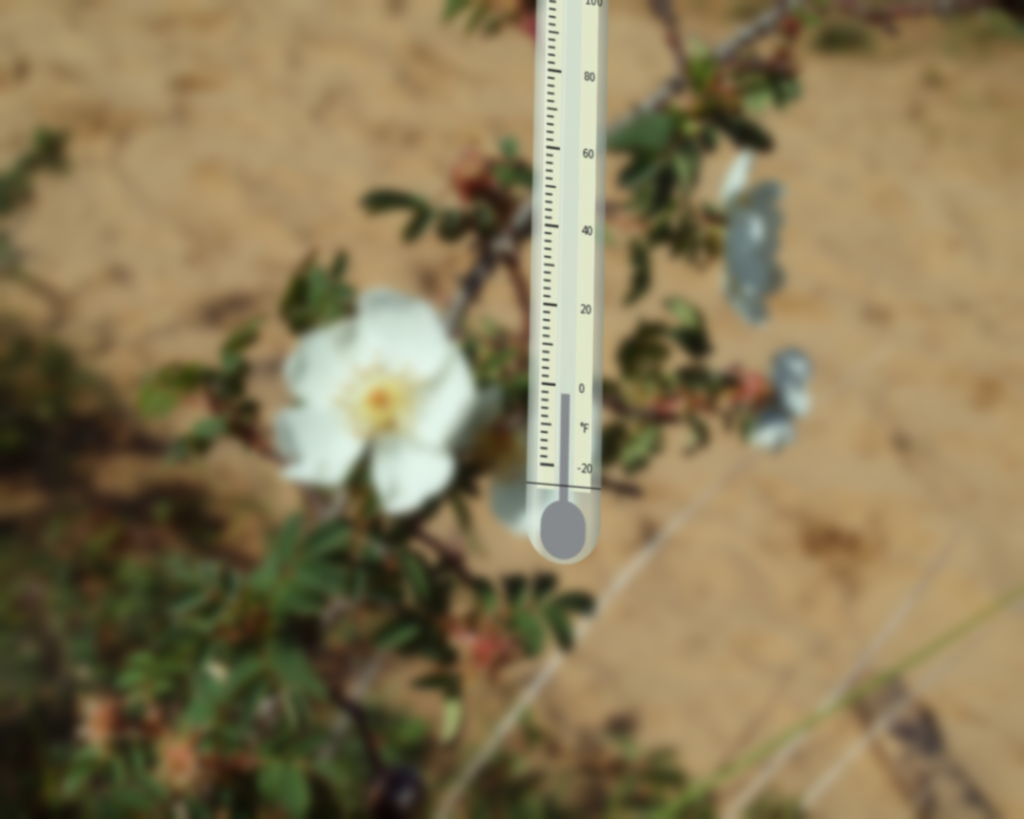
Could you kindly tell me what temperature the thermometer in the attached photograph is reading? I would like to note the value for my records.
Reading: -2 °F
